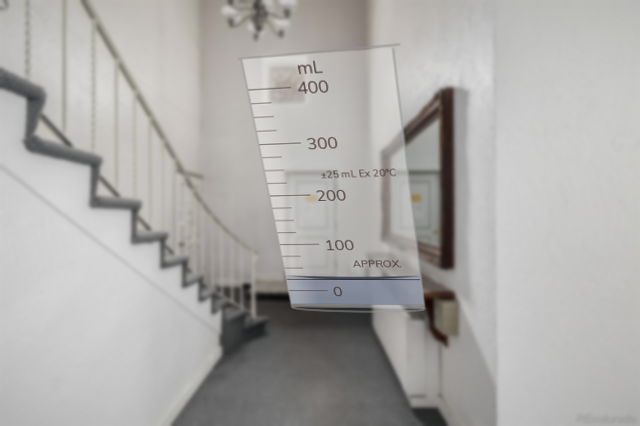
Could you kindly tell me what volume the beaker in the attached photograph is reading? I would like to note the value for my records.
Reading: 25 mL
